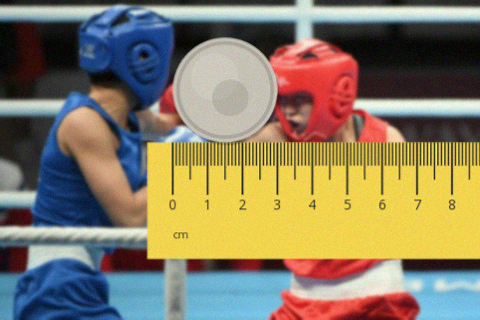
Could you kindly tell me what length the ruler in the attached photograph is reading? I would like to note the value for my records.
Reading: 3 cm
